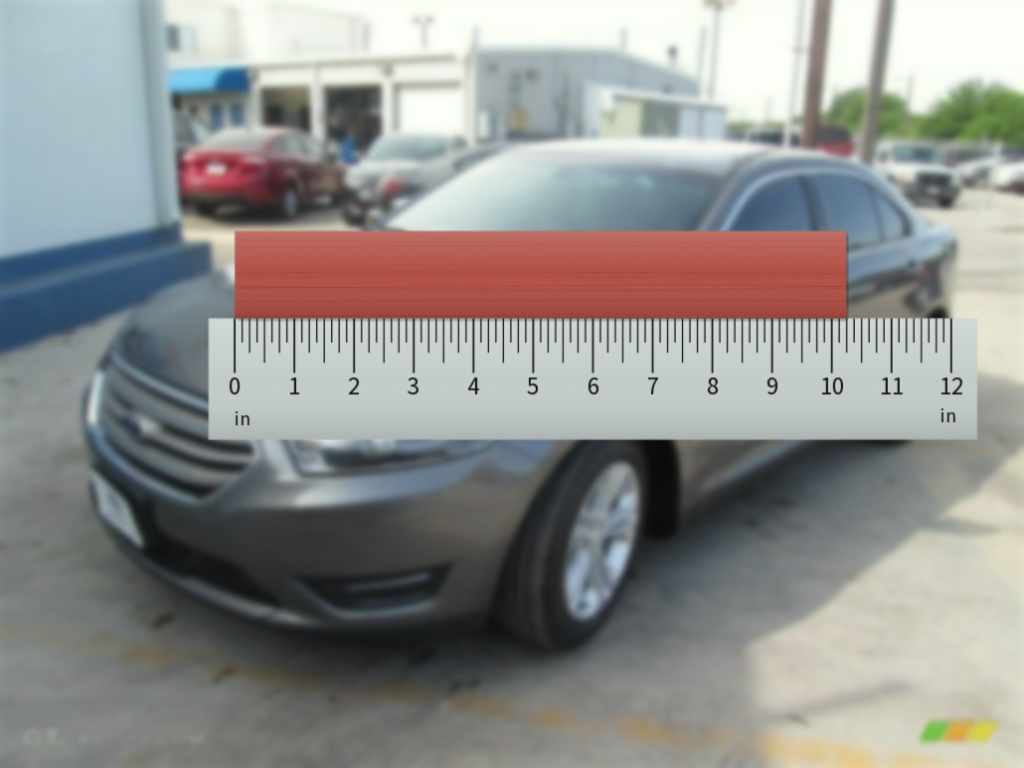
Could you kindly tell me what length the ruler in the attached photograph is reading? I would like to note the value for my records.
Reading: 10.25 in
